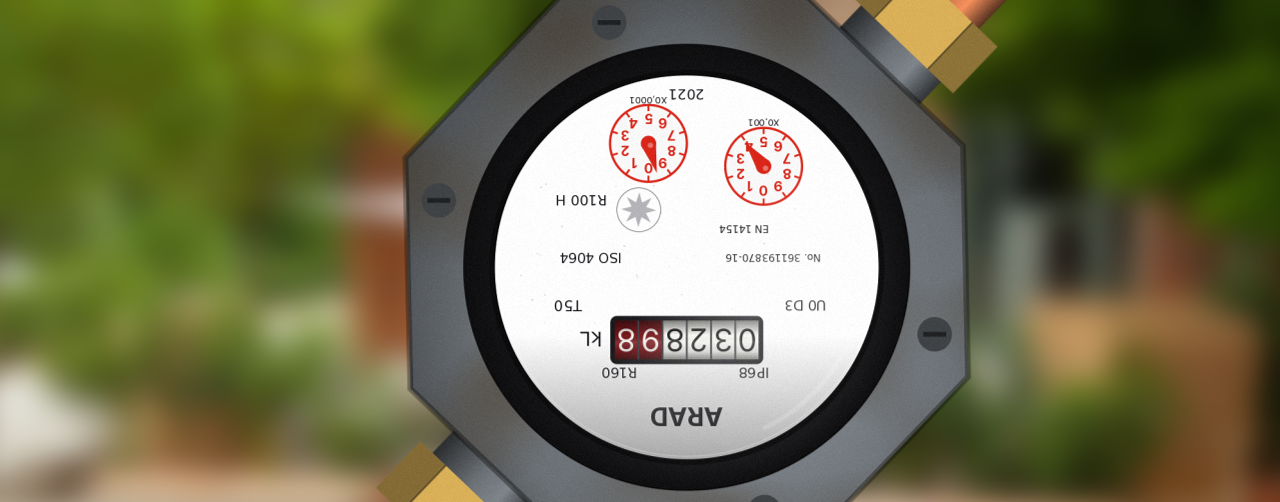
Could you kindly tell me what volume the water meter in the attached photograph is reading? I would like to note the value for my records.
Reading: 328.9839 kL
